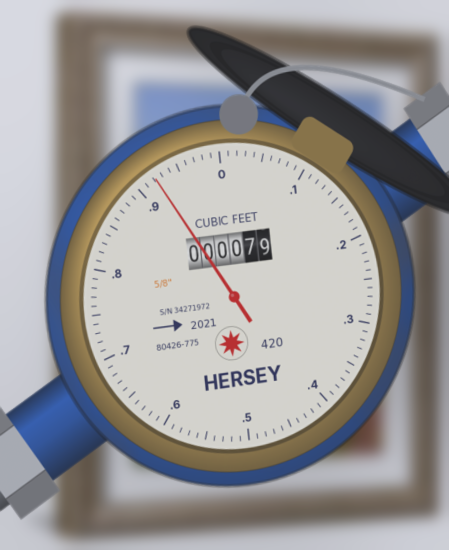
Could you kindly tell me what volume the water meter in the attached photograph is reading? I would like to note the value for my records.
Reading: 78.92 ft³
